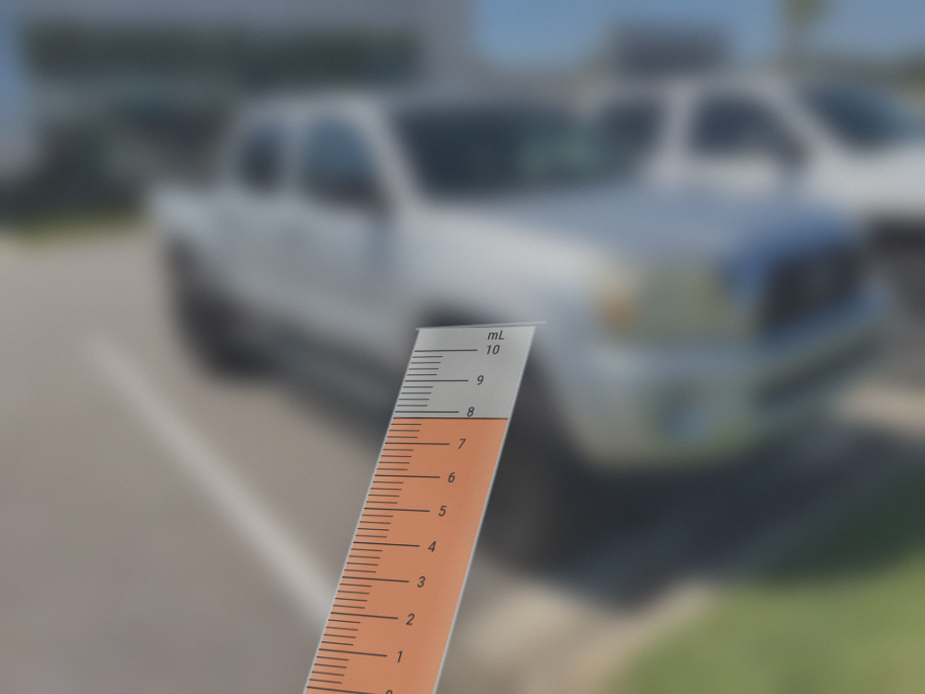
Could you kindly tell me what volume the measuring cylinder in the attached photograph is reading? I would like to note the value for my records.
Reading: 7.8 mL
